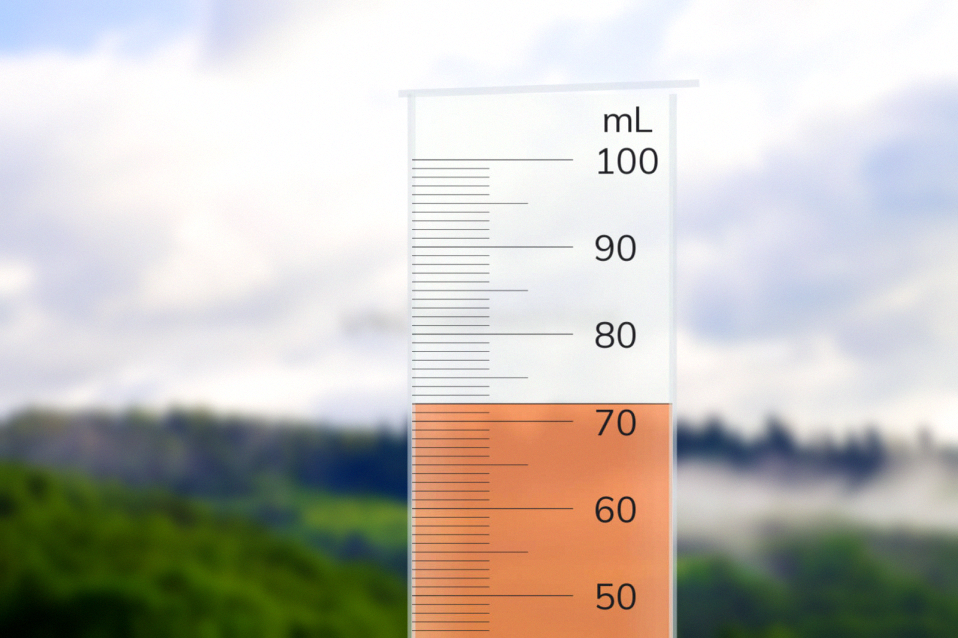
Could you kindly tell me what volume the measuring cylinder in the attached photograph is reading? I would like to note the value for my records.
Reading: 72 mL
